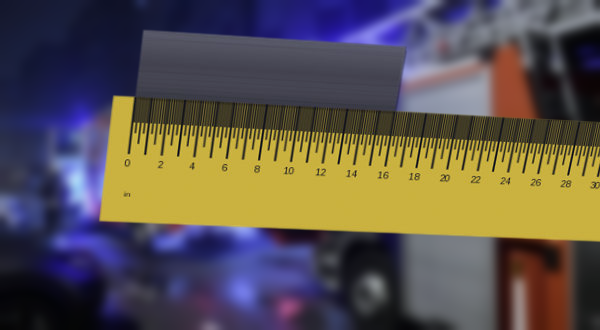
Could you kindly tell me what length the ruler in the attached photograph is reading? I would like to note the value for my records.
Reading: 16 in
